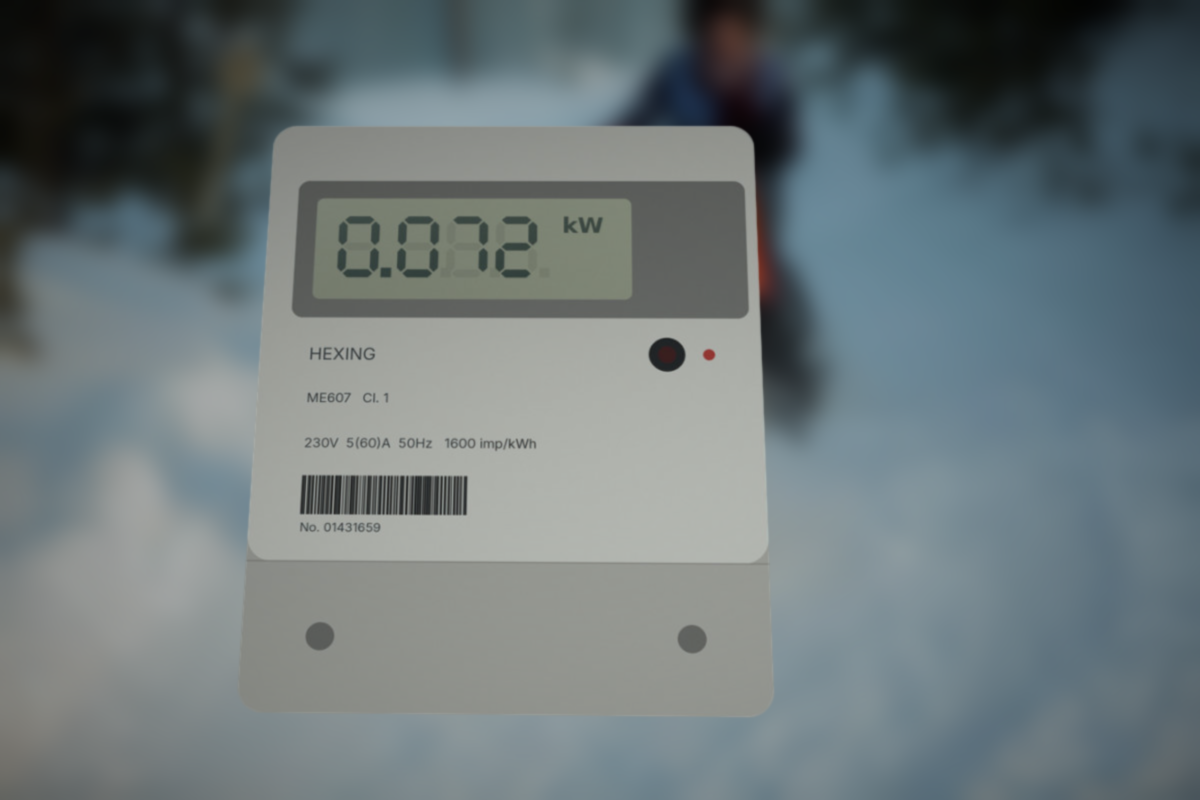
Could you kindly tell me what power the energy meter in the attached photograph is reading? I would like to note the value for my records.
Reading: 0.072 kW
